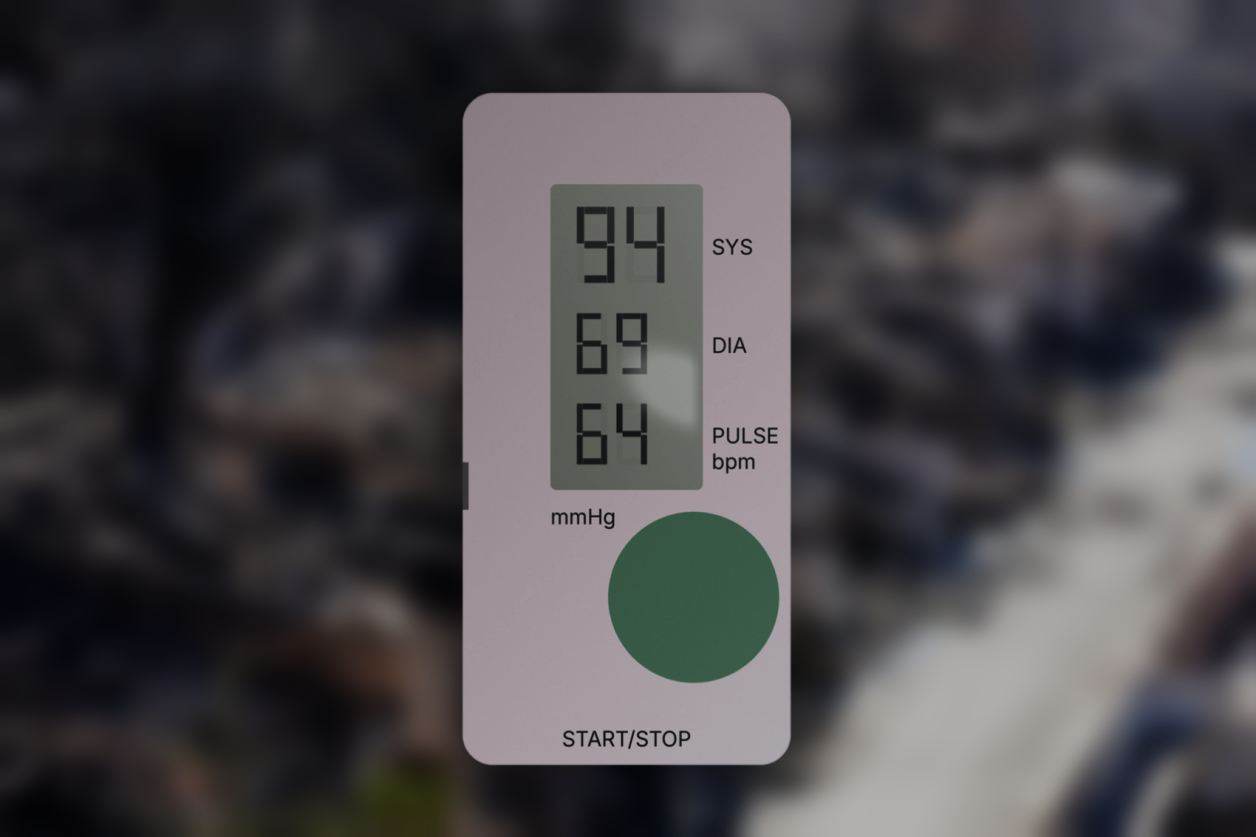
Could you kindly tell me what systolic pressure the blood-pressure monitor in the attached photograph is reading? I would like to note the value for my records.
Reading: 94 mmHg
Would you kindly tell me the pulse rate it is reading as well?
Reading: 64 bpm
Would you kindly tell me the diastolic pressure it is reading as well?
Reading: 69 mmHg
